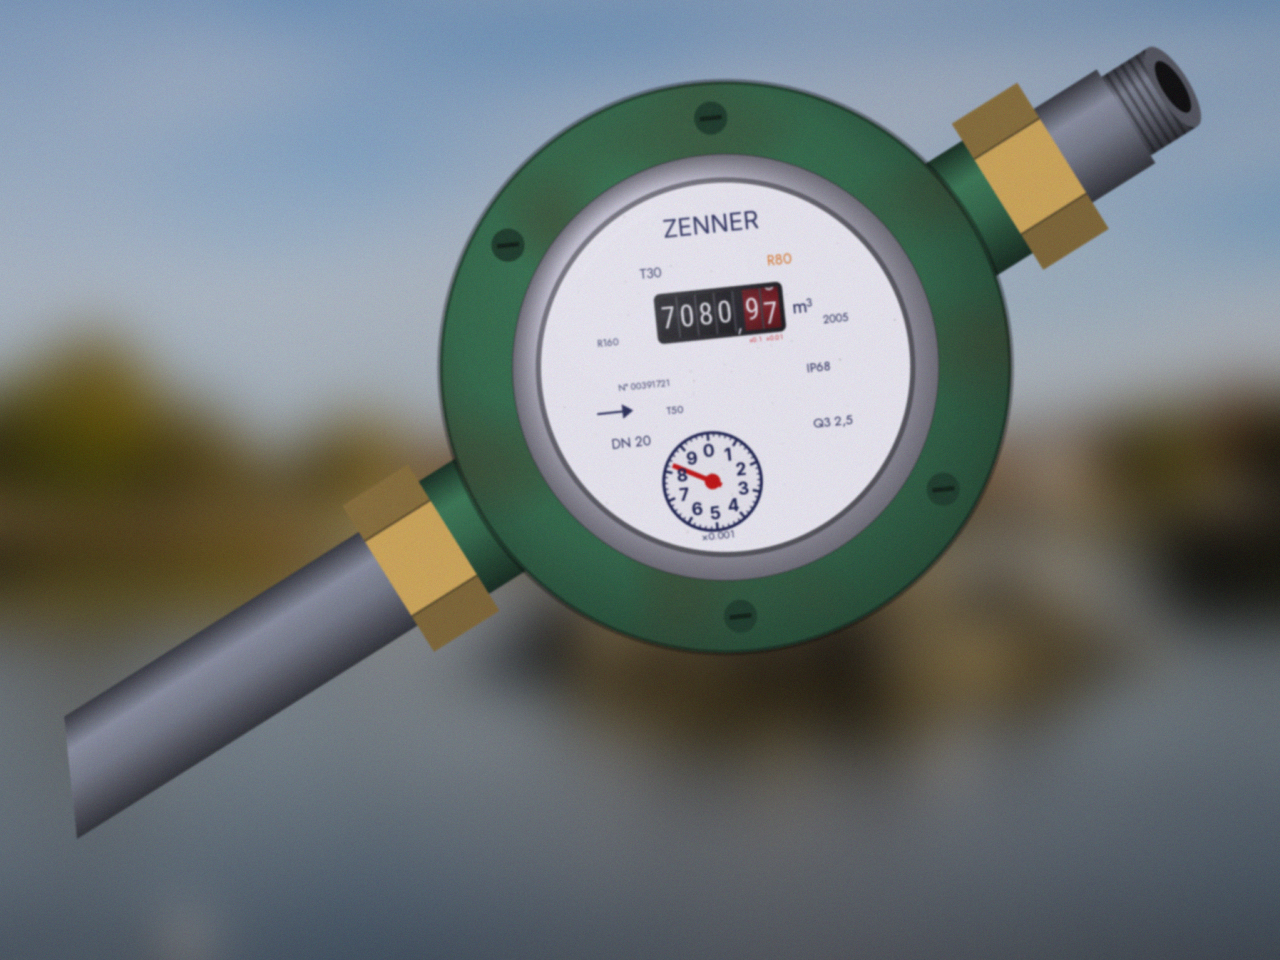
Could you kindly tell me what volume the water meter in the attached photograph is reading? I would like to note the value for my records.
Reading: 7080.968 m³
